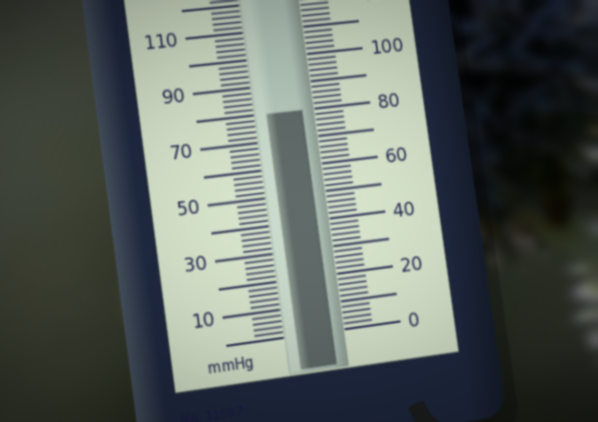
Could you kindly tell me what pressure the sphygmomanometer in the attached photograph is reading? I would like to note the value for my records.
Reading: 80 mmHg
